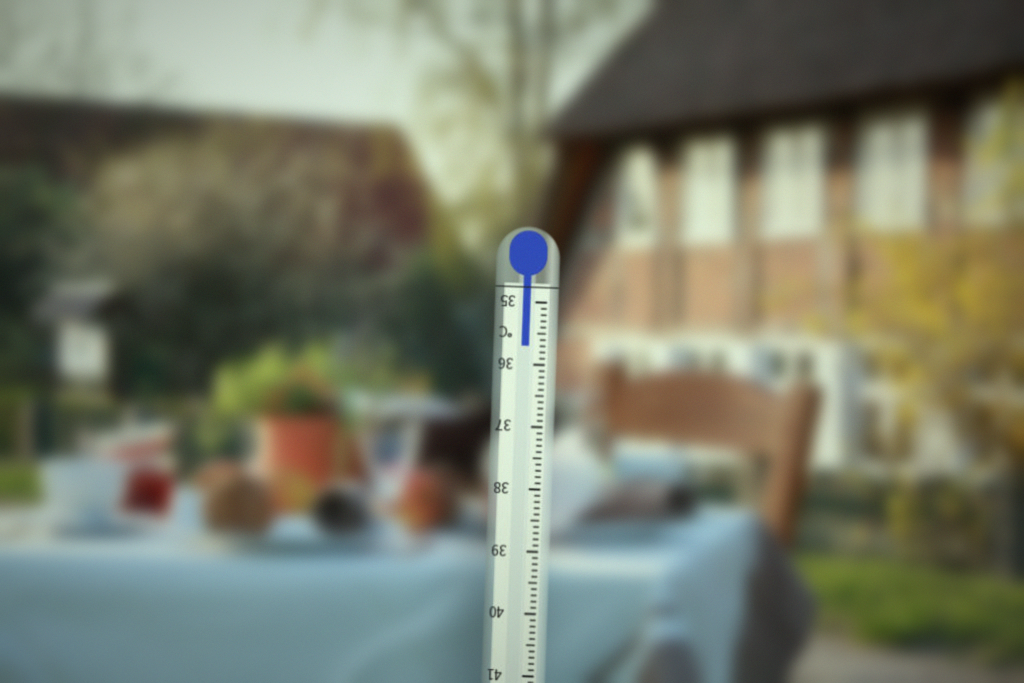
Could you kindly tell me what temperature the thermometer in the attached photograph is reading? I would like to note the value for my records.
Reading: 35.7 °C
